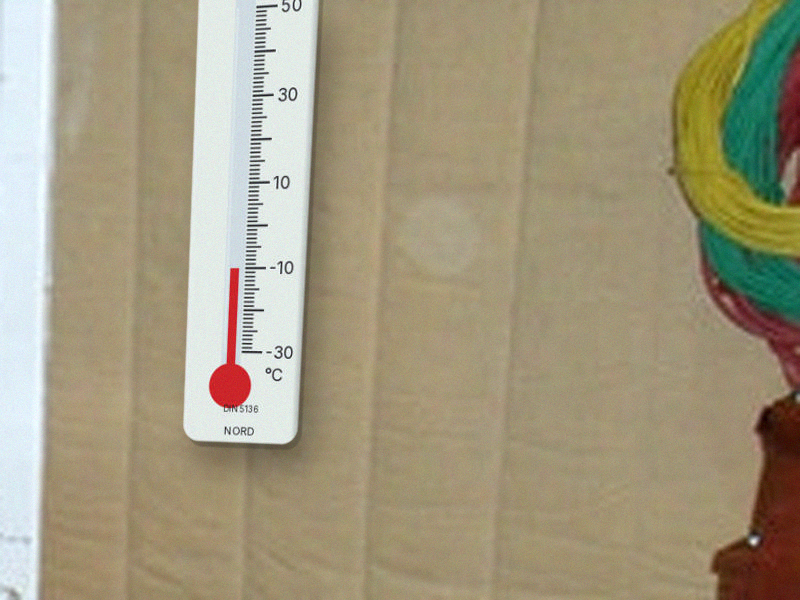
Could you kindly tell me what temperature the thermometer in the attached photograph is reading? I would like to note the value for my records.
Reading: -10 °C
